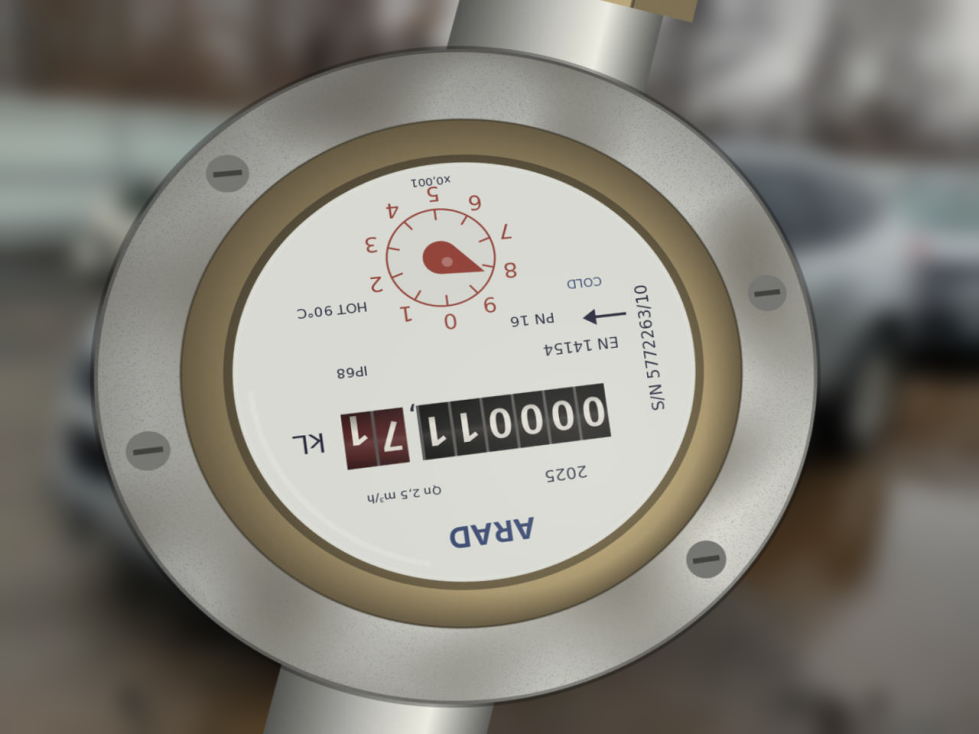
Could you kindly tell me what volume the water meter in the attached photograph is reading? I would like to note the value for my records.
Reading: 11.708 kL
